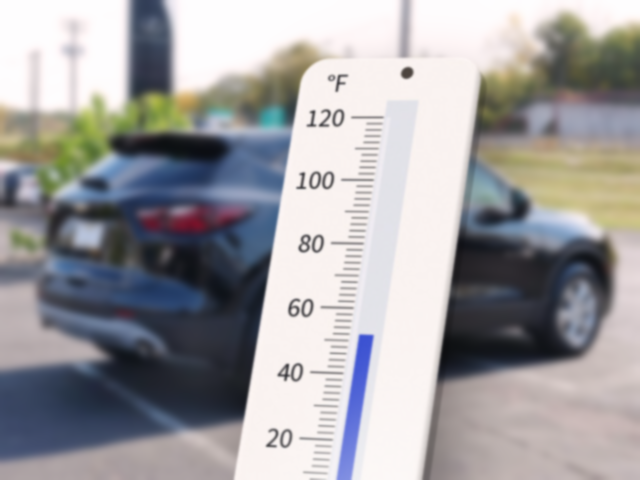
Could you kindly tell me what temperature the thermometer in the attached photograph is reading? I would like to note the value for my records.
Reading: 52 °F
